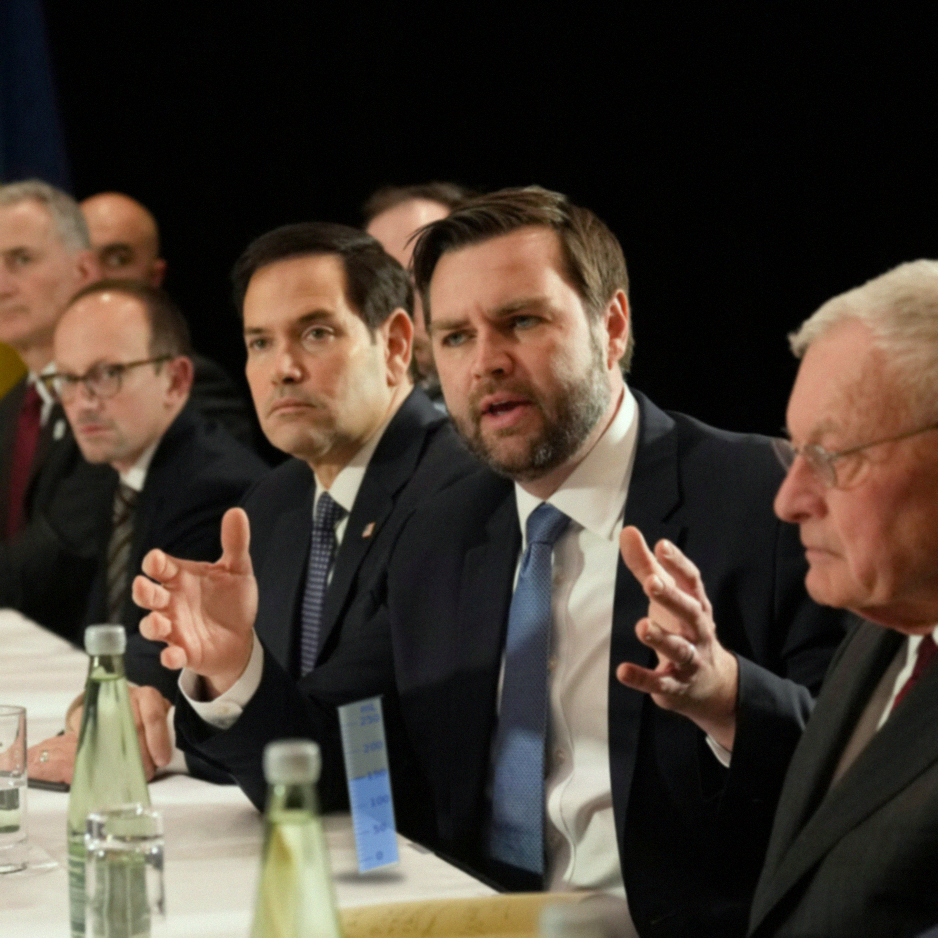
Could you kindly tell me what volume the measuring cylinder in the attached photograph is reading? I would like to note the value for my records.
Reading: 150 mL
